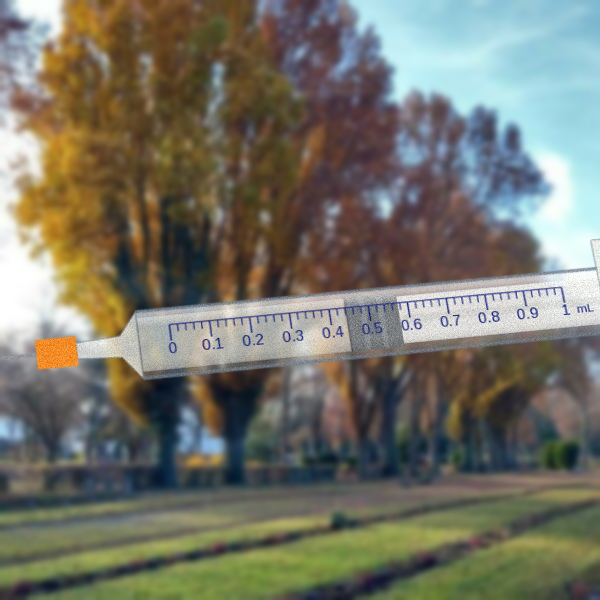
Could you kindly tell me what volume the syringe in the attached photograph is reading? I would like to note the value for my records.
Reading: 0.44 mL
